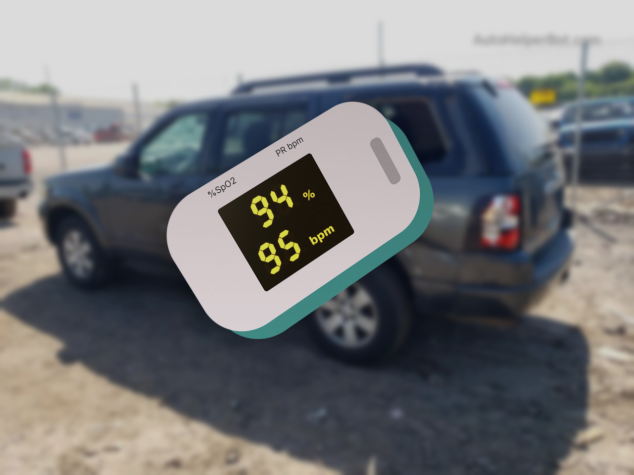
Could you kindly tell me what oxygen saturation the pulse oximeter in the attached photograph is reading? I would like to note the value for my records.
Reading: 94 %
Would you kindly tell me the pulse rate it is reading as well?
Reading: 95 bpm
